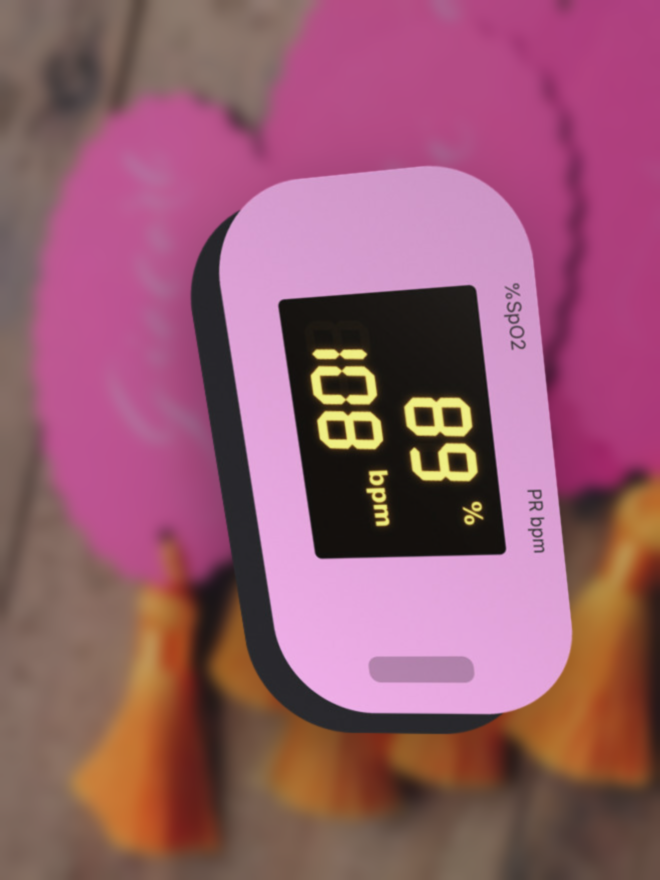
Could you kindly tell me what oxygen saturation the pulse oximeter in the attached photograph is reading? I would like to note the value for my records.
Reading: 89 %
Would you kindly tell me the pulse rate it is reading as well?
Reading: 108 bpm
